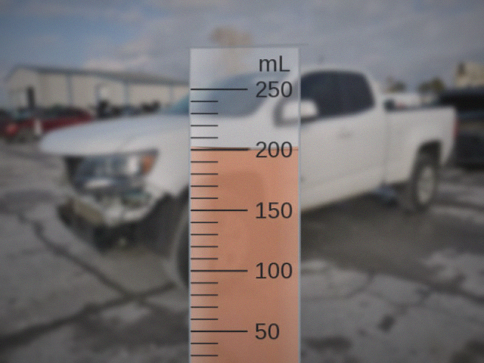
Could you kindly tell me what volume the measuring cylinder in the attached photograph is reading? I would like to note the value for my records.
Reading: 200 mL
